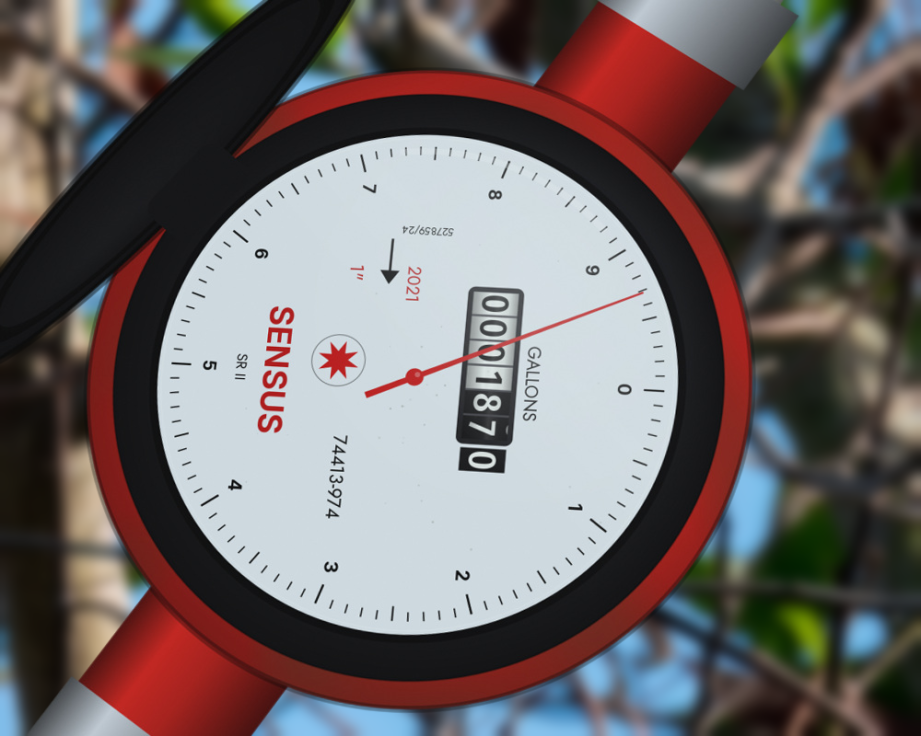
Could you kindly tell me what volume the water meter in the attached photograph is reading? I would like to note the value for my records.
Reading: 1869.3 gal
